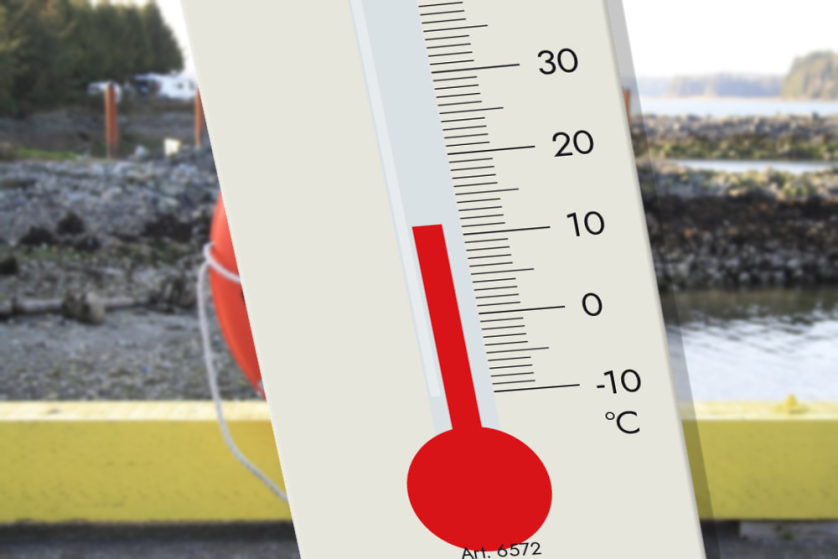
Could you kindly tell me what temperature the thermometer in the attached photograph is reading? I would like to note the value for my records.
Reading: 11.5 °C
